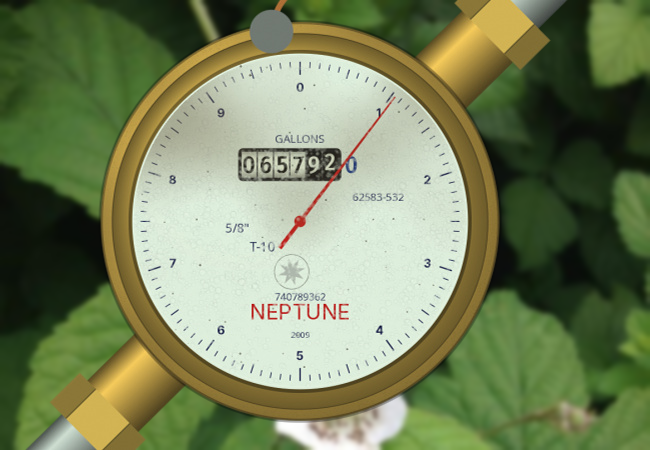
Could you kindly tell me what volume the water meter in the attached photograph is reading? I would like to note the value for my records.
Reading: 657921.0 gal
